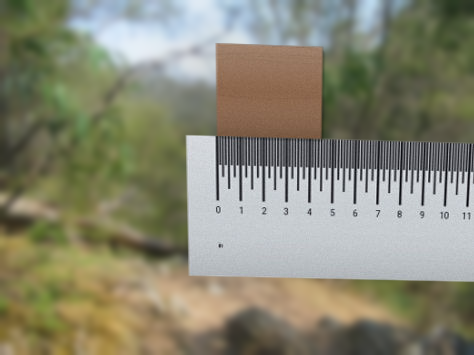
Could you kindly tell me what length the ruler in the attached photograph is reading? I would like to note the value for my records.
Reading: 4.5 in
